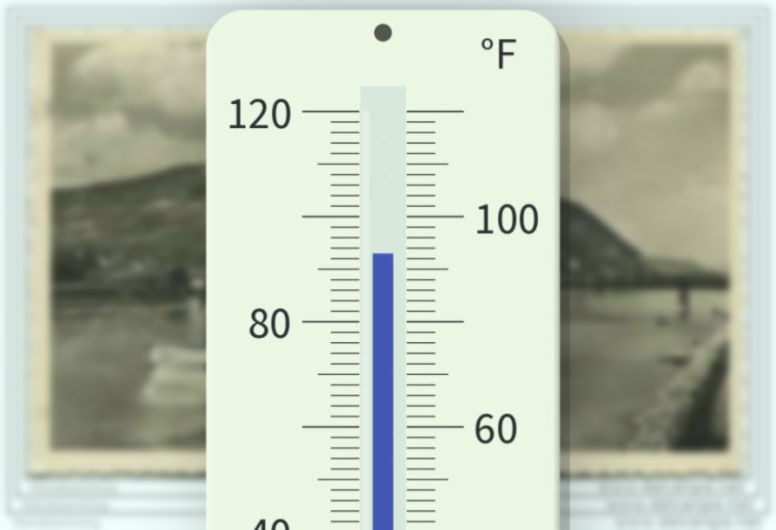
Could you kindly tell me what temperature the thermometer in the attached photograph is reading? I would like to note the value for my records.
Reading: 93 °F
